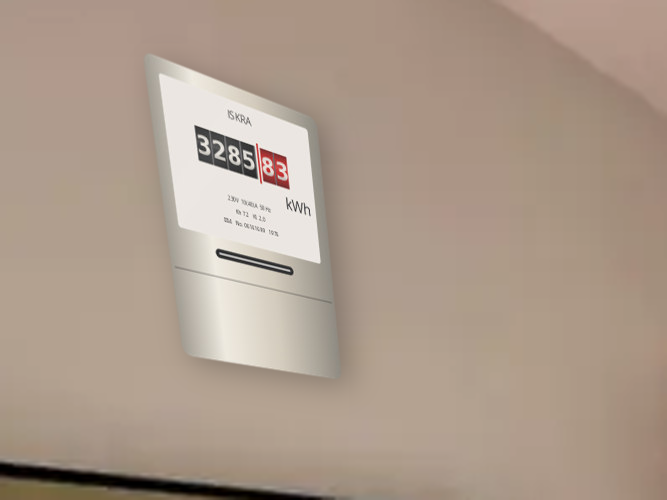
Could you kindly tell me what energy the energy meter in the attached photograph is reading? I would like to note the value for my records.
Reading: 3285.83 kWh
